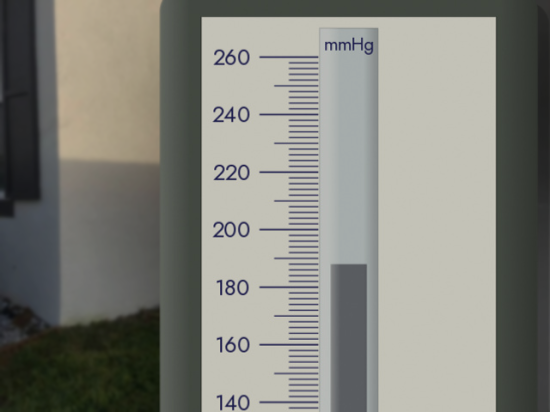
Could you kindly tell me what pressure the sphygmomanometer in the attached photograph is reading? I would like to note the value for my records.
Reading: 188 mmHg
